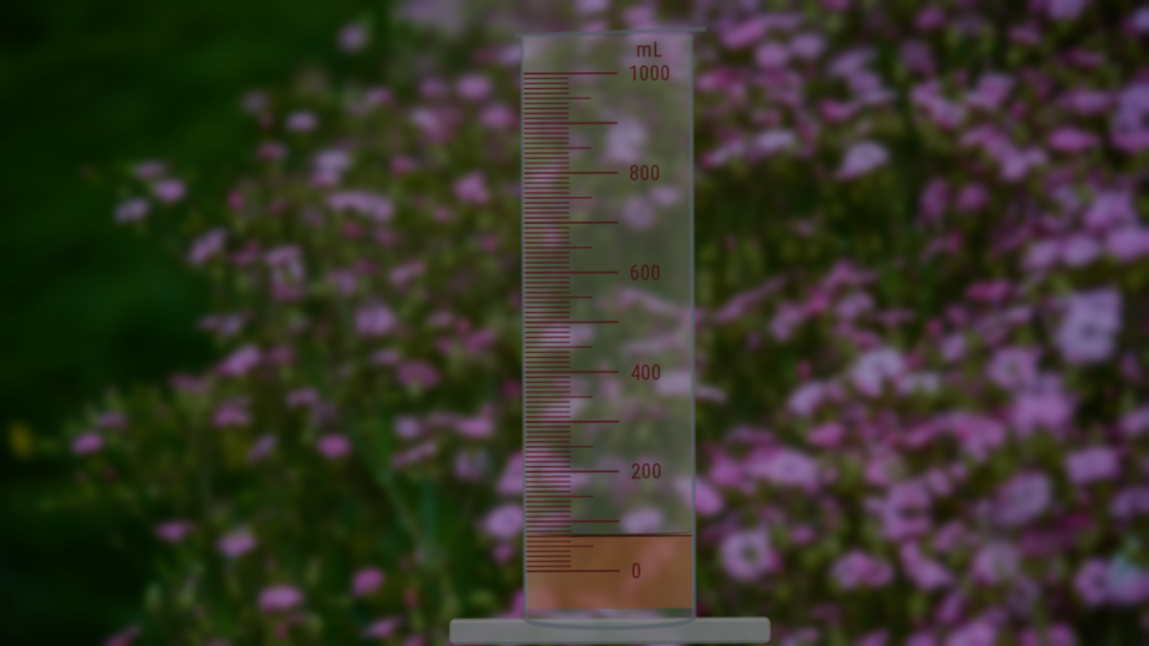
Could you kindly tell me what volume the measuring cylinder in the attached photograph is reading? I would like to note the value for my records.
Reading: 70 mL
